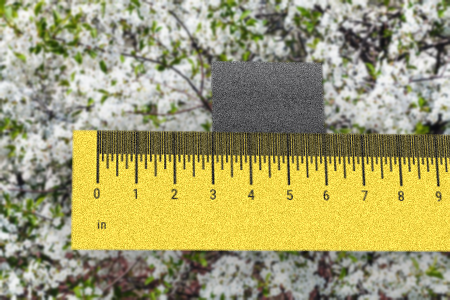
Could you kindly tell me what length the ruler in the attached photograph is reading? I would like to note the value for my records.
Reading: 3 in
